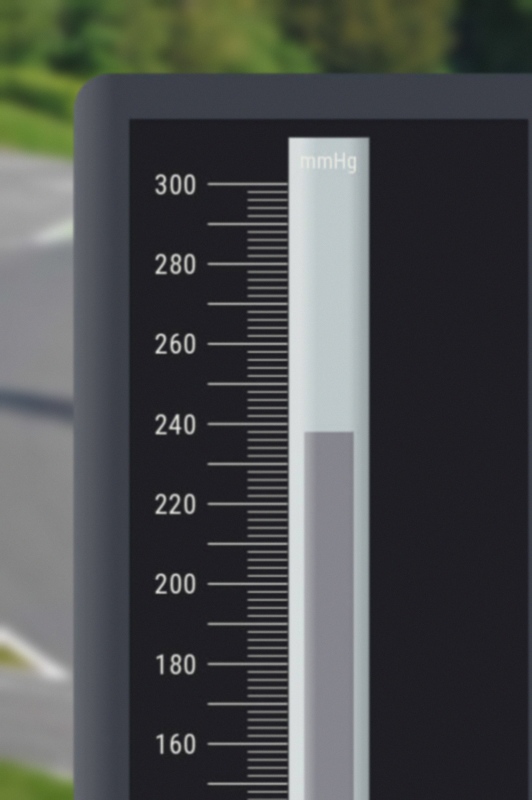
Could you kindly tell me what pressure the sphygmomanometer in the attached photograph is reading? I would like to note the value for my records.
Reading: 238 mmHg
